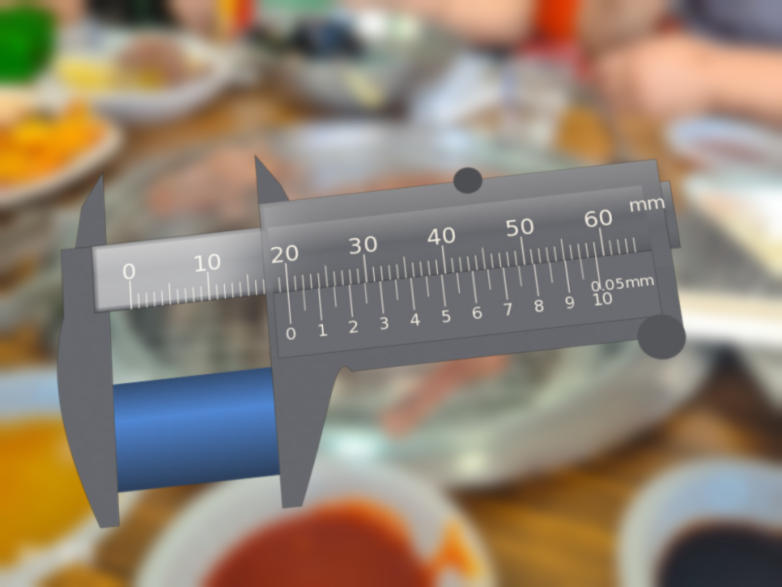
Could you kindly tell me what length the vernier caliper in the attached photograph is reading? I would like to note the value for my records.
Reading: 20.0 mm
